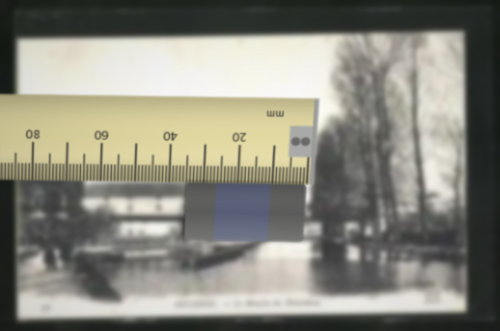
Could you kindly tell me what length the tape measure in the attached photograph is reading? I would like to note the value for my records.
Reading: 35 mm
